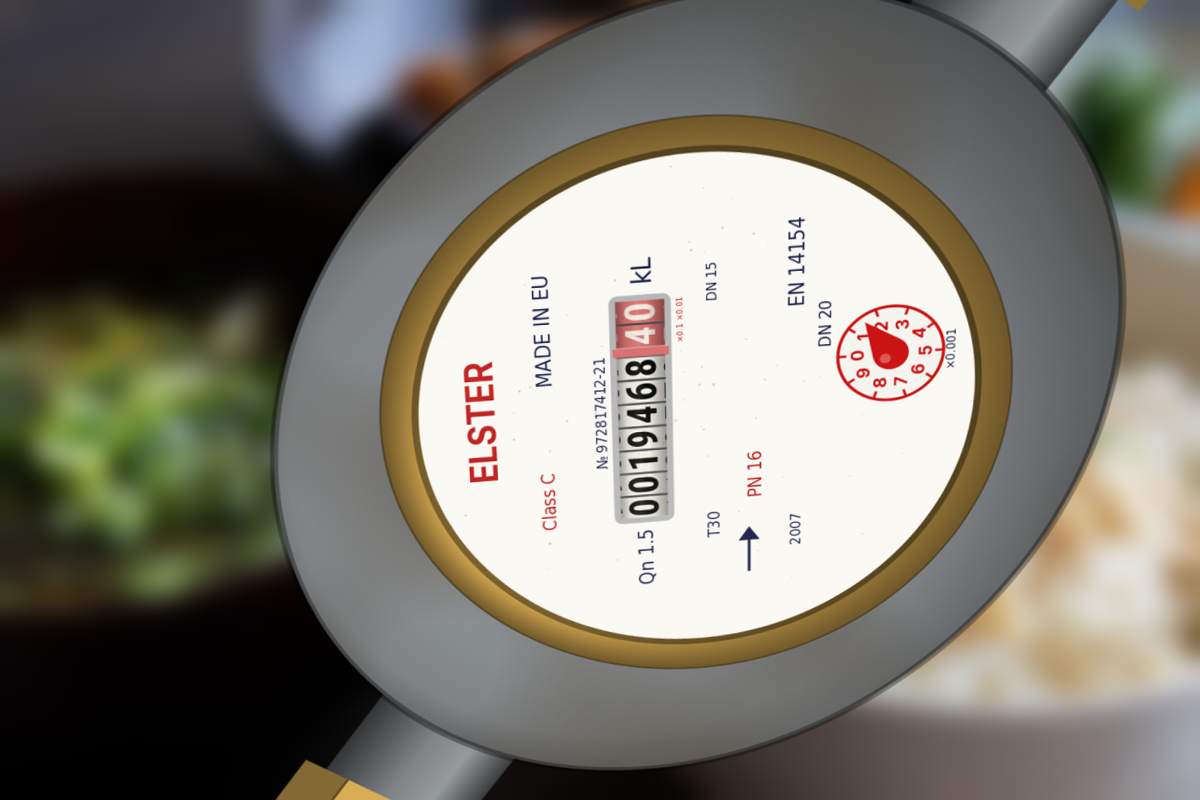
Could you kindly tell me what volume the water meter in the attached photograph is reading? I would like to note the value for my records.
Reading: 19468.401 kL
